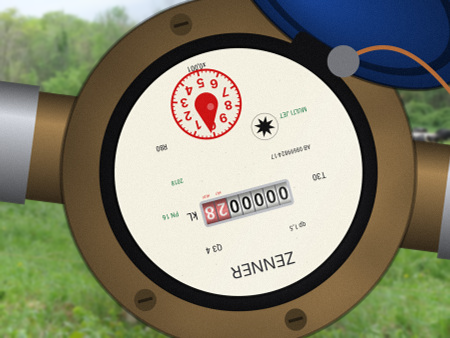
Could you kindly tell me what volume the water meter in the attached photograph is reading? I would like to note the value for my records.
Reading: 0.280 kL
